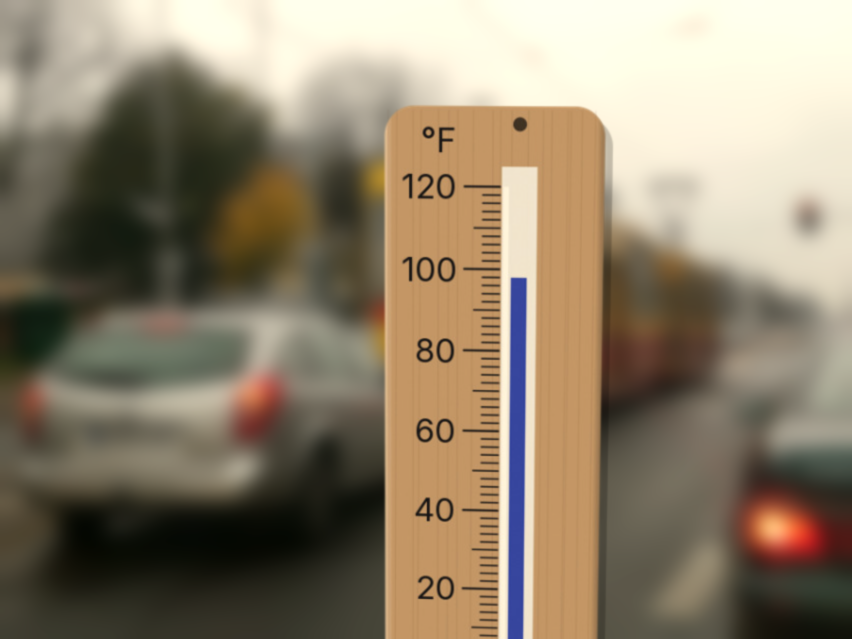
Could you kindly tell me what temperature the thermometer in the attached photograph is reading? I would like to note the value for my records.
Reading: 98 °F
